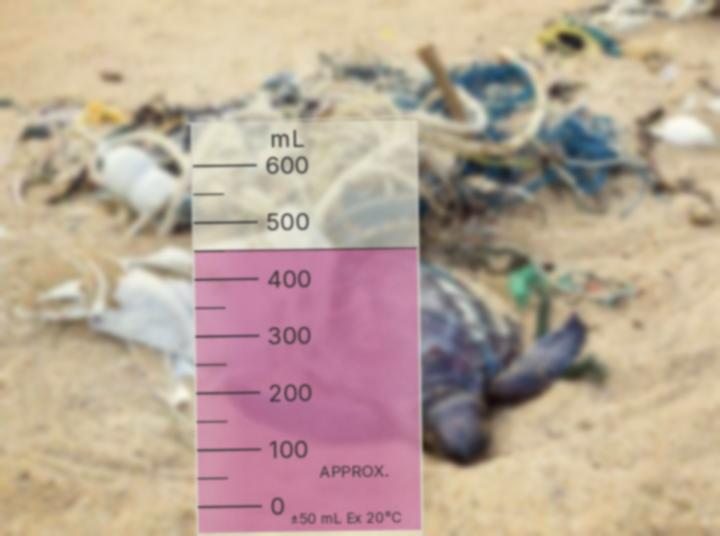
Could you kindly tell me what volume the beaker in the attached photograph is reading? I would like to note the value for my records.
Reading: 450 mL
